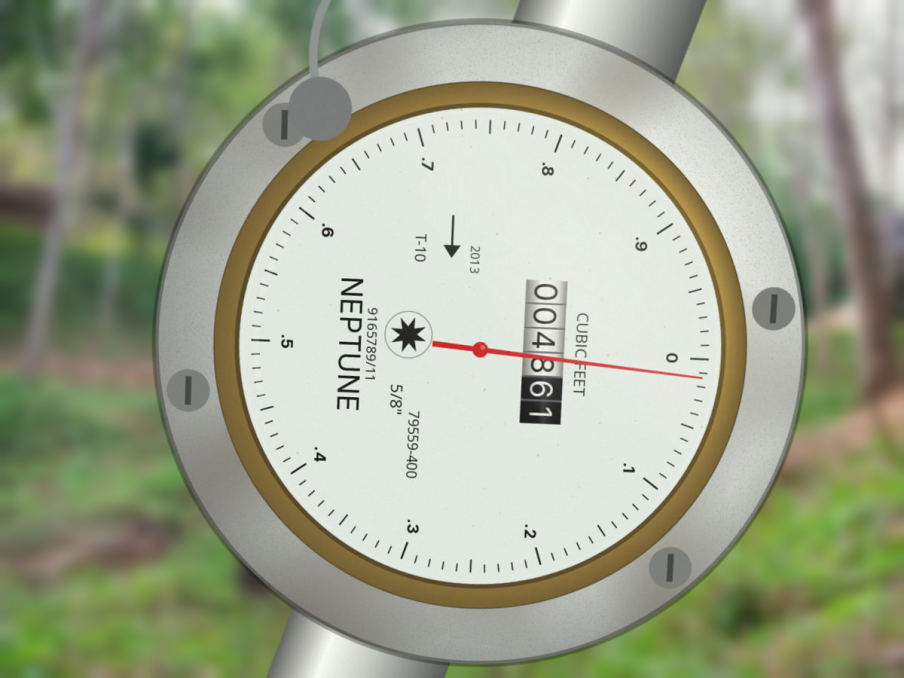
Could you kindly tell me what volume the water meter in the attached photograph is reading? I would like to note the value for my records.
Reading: 4861.01 ft³
